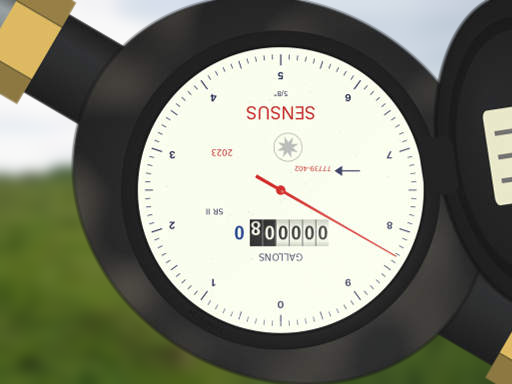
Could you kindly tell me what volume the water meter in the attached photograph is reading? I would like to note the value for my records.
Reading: 78.3 gal
